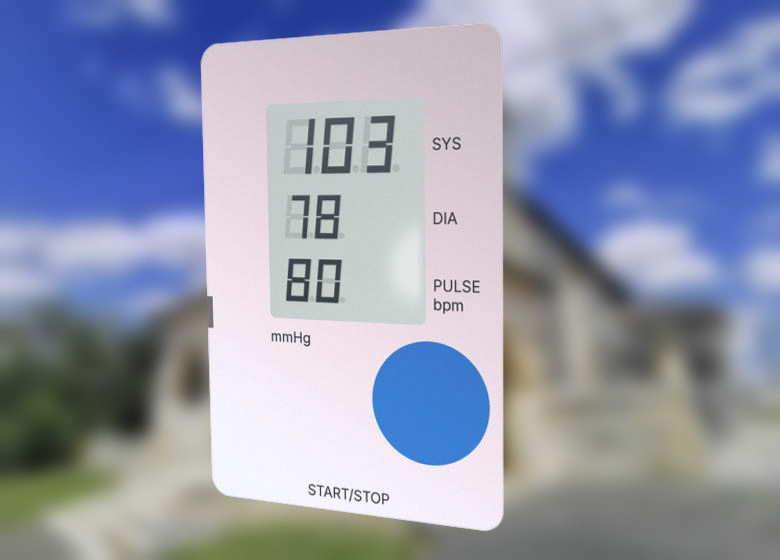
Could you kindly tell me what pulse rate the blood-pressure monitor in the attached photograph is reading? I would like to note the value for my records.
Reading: 80 bpm
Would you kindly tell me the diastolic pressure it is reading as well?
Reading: 78 mmHg
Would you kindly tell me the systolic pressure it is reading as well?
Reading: 103 mmHg
